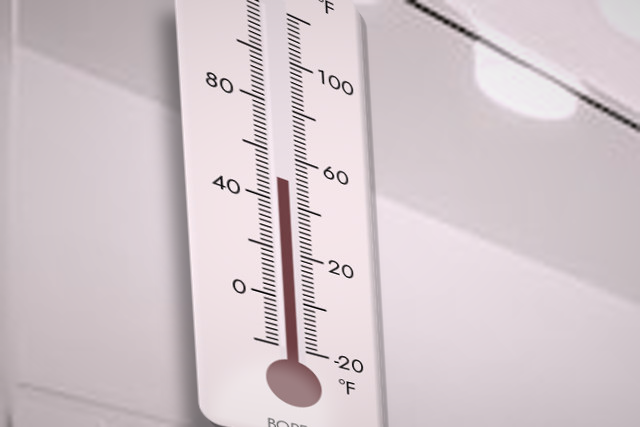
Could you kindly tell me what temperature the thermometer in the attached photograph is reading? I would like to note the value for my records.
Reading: 50 °F
